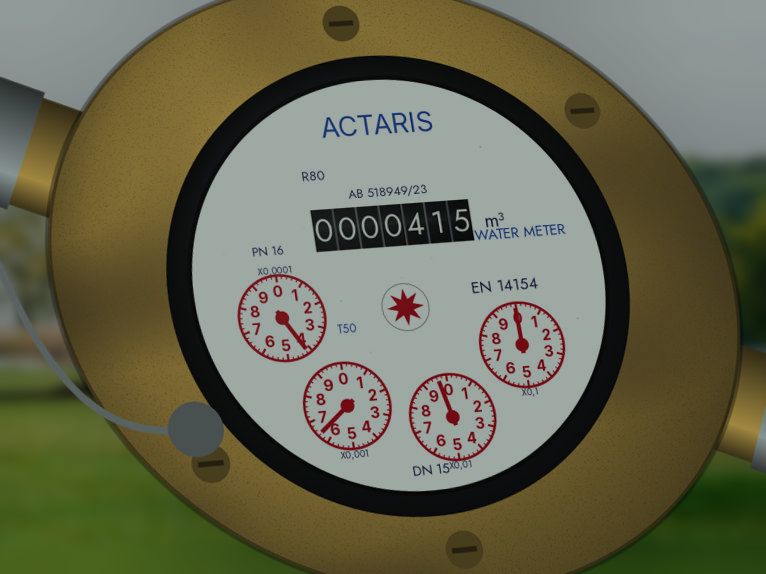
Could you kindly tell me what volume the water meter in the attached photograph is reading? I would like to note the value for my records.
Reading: 414.9964 m³
